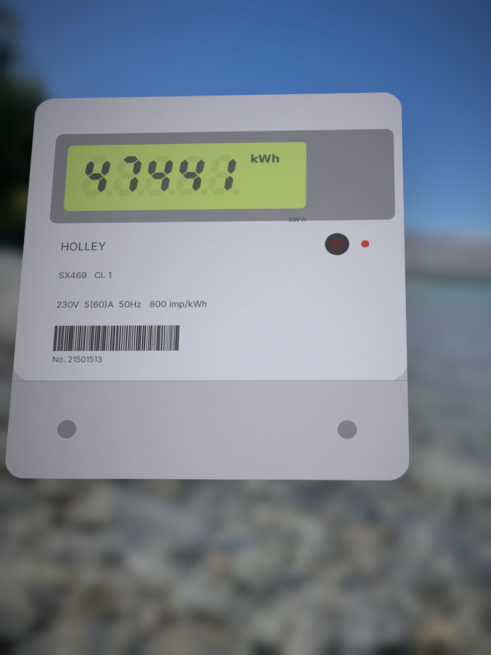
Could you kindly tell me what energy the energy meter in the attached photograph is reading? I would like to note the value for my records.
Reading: 47441 kWh
